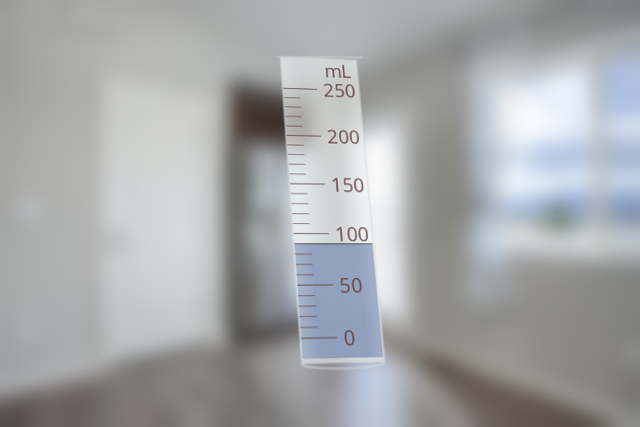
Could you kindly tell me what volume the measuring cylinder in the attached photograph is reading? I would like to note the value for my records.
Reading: 90 mL
